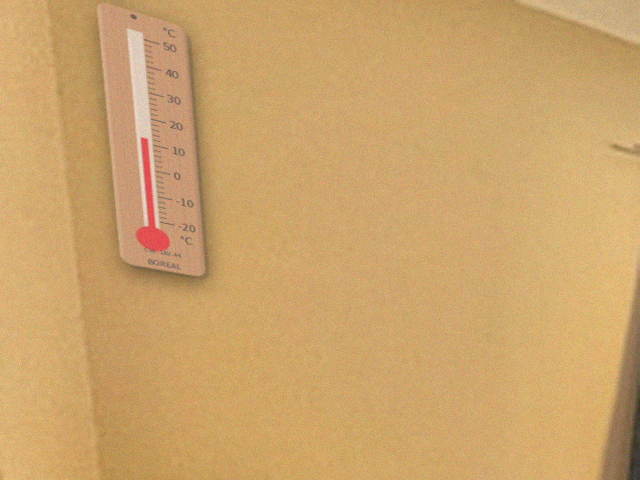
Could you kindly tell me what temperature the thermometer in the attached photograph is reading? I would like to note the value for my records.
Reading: 12 °C
